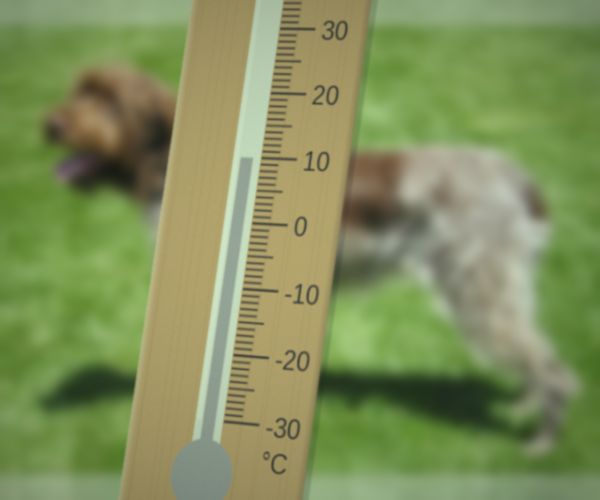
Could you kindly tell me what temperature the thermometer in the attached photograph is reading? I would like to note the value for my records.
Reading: 10 °C
